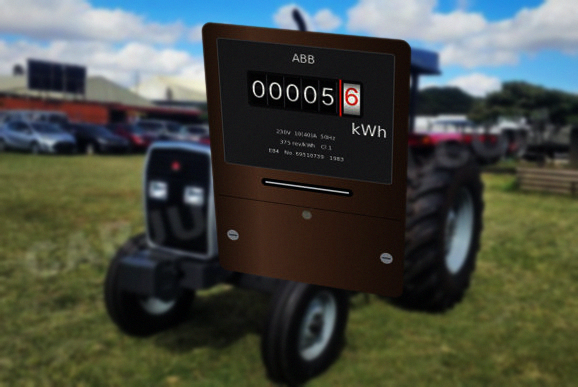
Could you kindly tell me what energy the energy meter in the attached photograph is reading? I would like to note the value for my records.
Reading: 5.6 kWh
